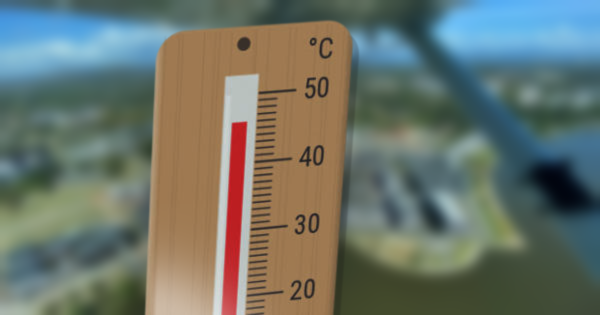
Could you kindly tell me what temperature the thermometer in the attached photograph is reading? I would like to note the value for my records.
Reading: 46 °C
